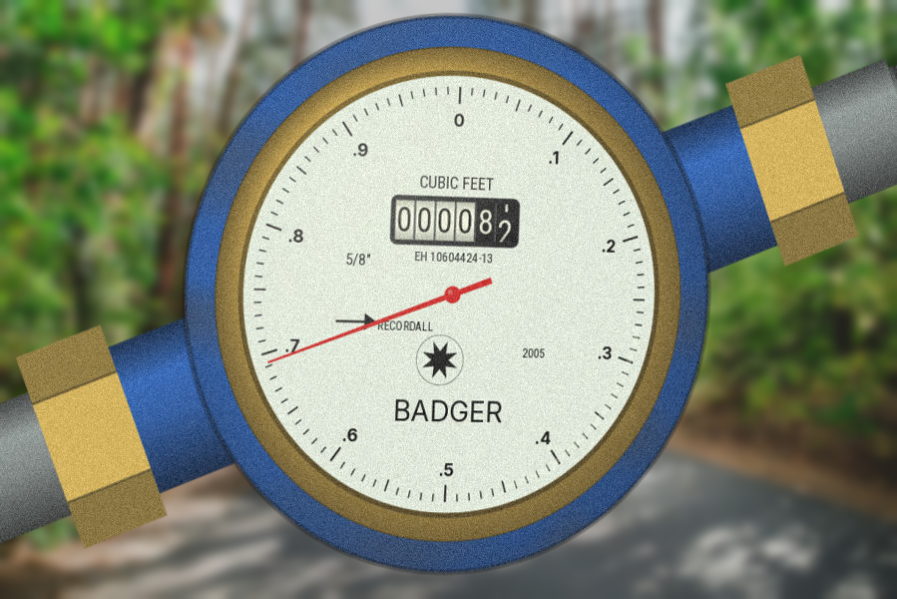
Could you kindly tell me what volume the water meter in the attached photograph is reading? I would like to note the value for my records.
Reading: 81.69 ft³
